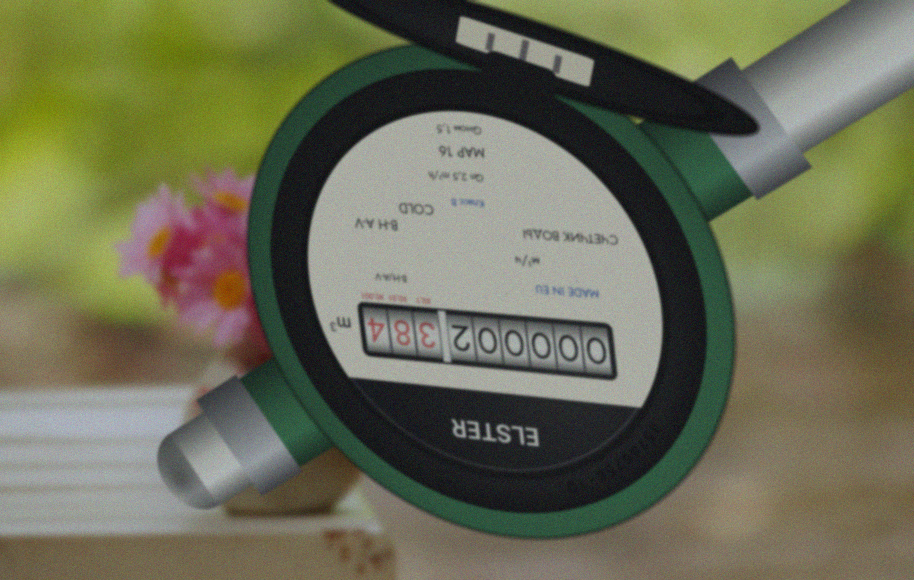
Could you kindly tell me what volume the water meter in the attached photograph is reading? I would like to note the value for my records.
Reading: 2.384 m³
